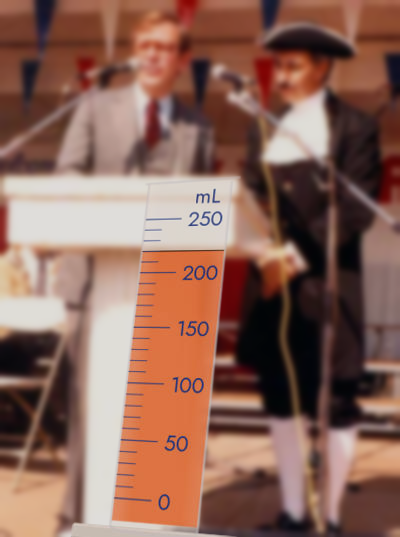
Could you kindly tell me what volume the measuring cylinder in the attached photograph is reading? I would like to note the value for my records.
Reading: 220 mL
